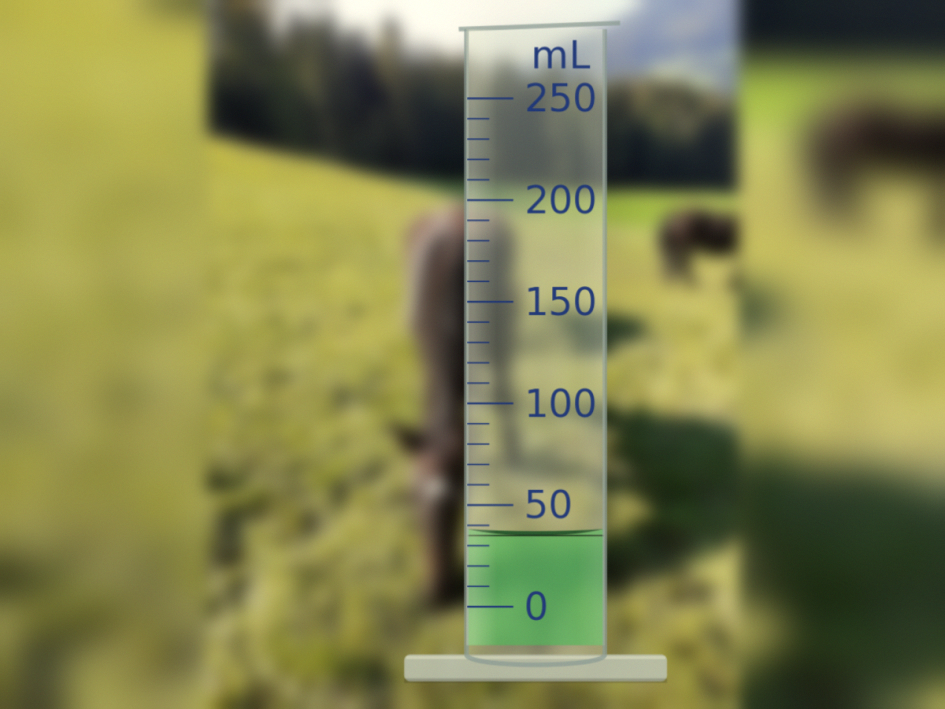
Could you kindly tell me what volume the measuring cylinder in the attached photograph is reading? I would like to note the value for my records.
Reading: 35 mL
